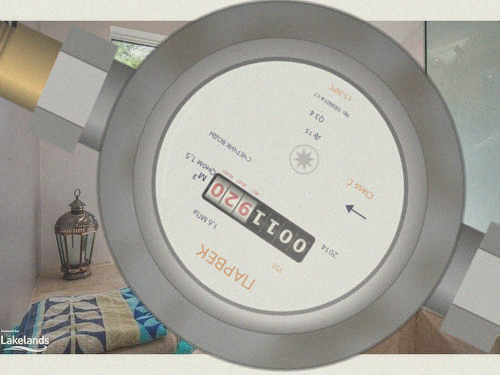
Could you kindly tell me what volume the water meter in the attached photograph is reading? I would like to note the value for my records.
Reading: 11.920 m³
